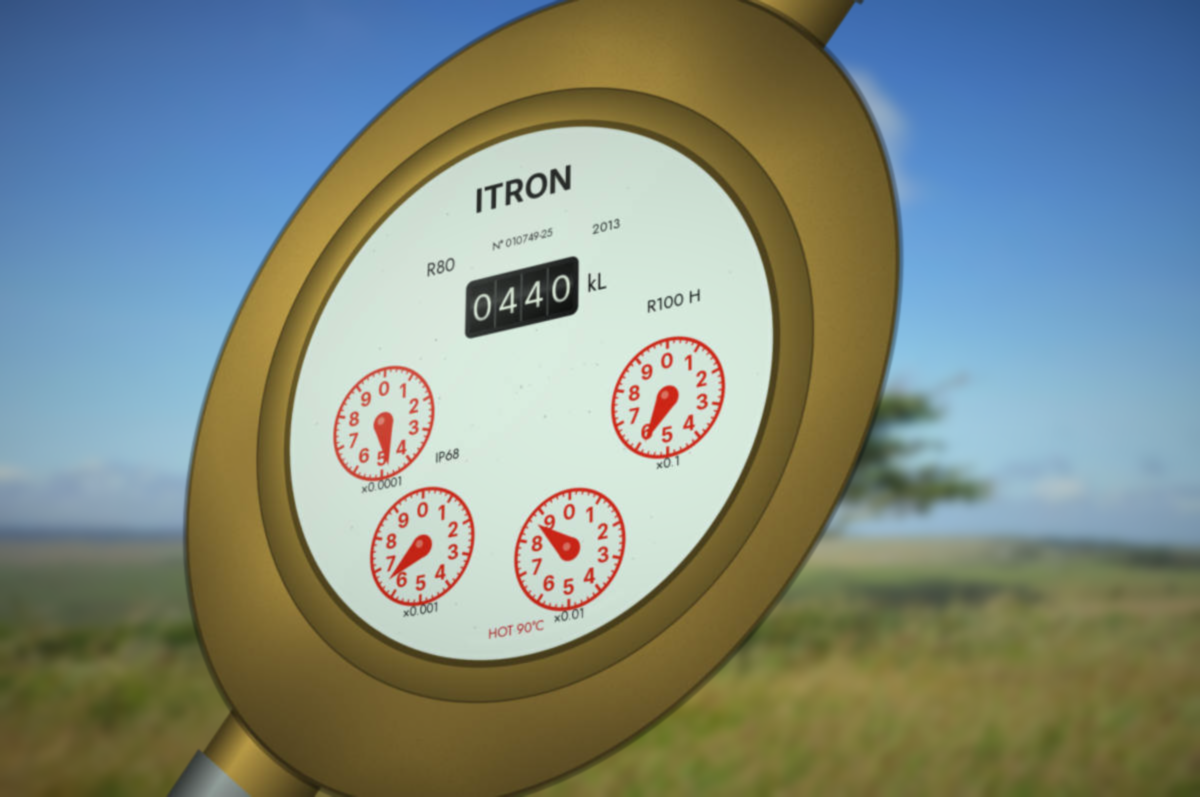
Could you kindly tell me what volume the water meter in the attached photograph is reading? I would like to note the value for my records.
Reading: 440.5864 kL
